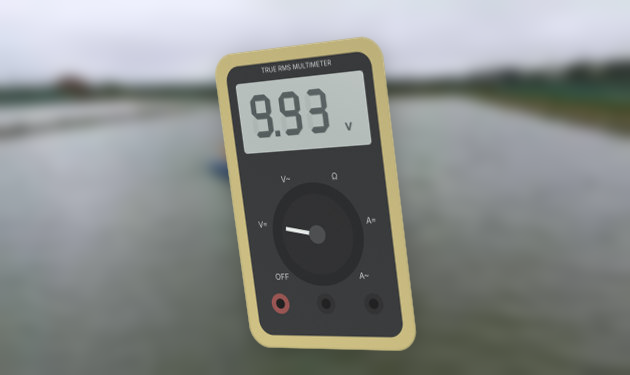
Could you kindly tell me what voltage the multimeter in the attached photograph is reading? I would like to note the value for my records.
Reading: 9.93 V
